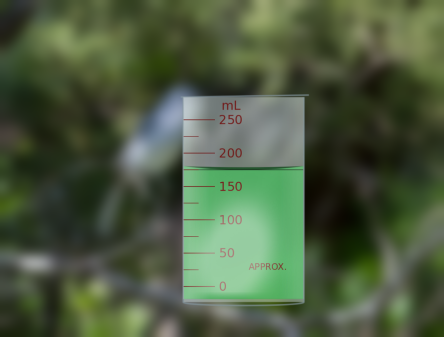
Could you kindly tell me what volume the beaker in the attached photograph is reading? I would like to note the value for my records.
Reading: 175 mL
